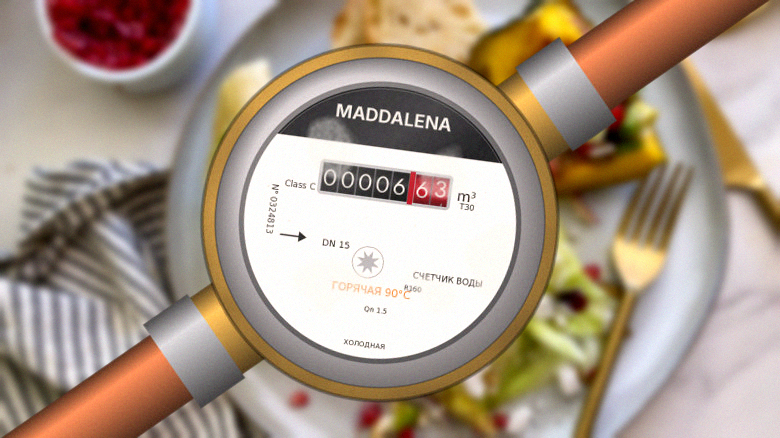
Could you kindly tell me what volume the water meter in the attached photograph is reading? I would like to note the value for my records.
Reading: 6.63 m³
